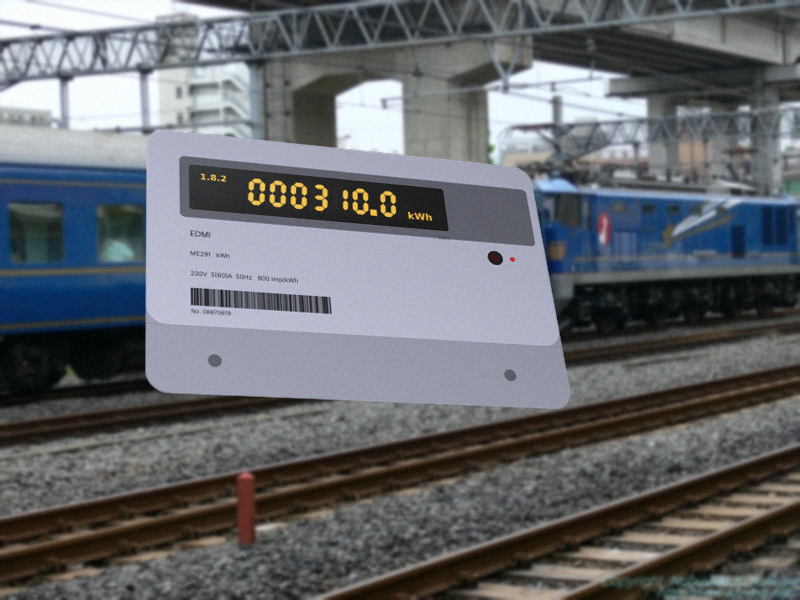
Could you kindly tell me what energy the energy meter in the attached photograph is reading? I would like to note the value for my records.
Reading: 310.0 kWh
